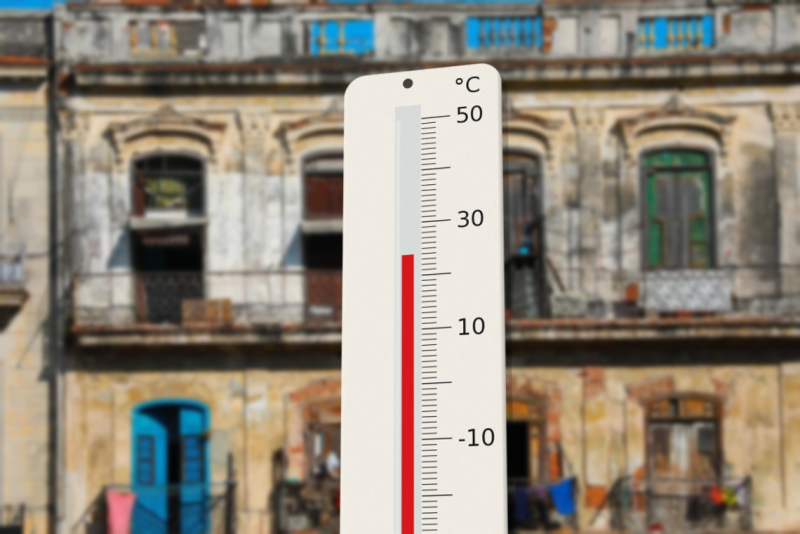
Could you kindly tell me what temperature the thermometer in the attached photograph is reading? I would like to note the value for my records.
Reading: 24 °C
